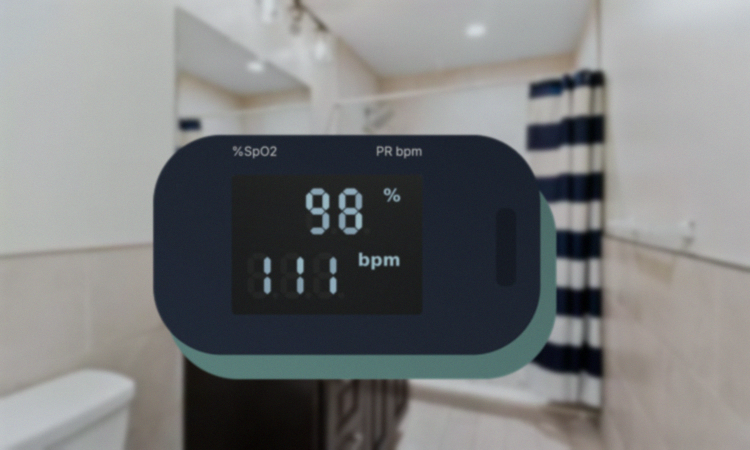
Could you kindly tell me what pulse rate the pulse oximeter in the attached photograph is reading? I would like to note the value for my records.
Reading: 111 bpm
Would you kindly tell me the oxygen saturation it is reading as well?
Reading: 98 %
